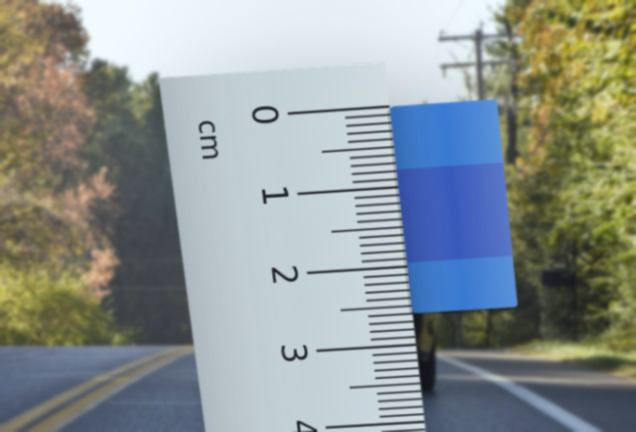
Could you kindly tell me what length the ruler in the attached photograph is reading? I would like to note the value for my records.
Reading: 2.6 cm
